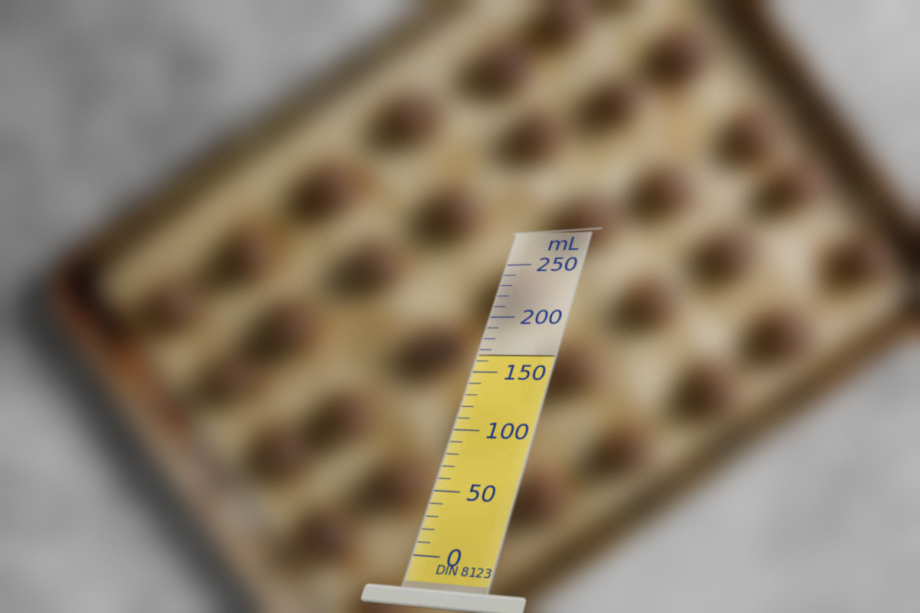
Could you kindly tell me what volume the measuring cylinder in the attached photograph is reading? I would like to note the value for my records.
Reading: 165 mL
